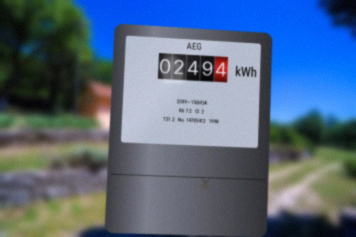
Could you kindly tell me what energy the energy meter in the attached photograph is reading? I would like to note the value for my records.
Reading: 249.4 kWh
